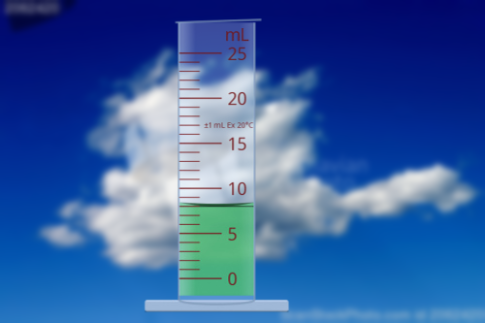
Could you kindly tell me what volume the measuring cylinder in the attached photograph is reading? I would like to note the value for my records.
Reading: 8 mL
